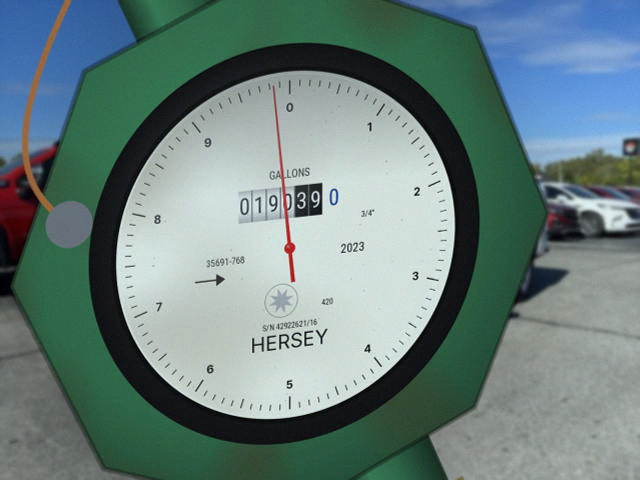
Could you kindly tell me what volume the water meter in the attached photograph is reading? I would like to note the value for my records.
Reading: 190389.8 gal
